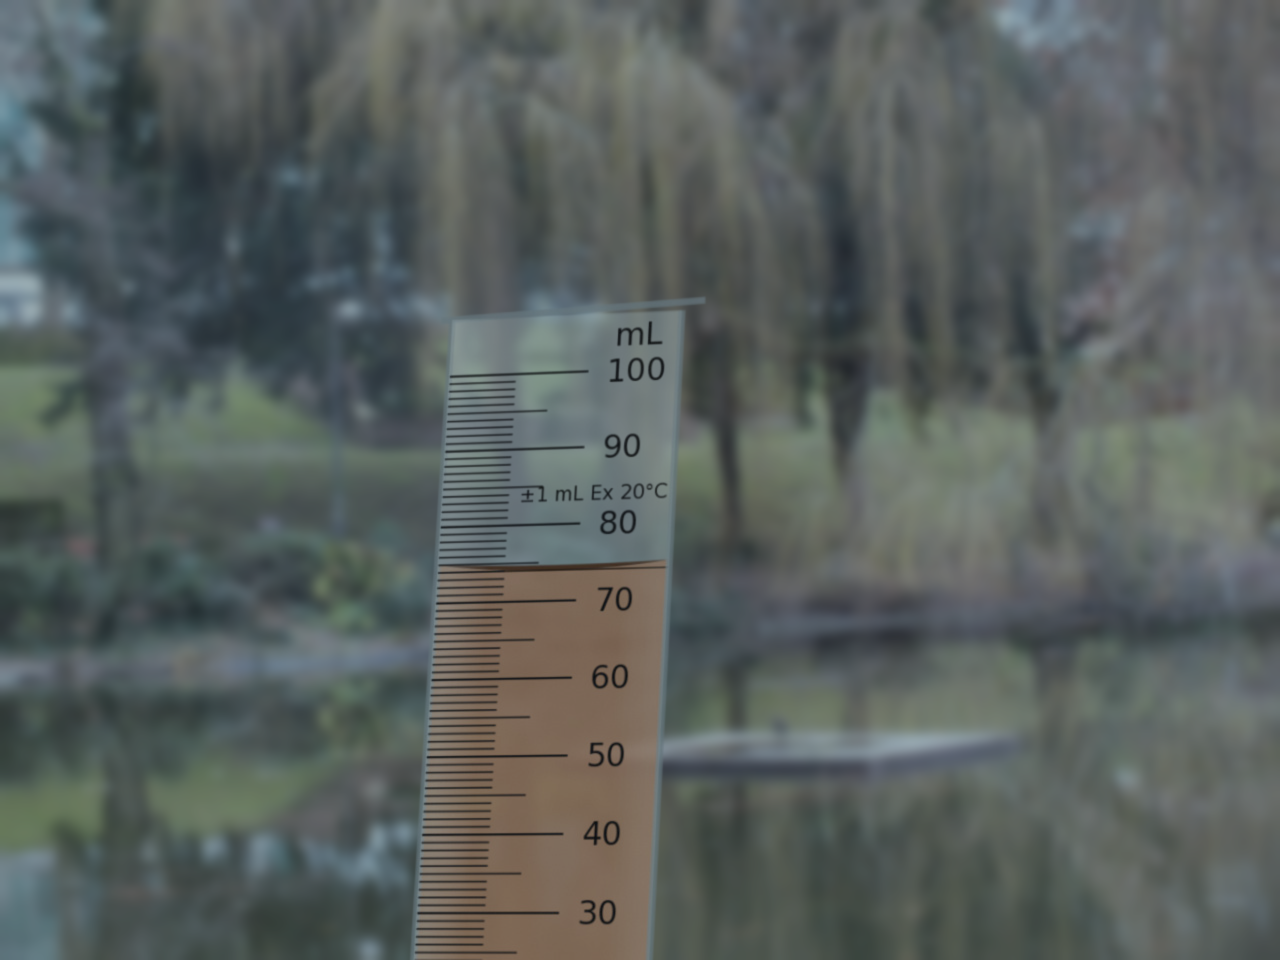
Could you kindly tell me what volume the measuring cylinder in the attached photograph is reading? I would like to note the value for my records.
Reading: 74 mL
